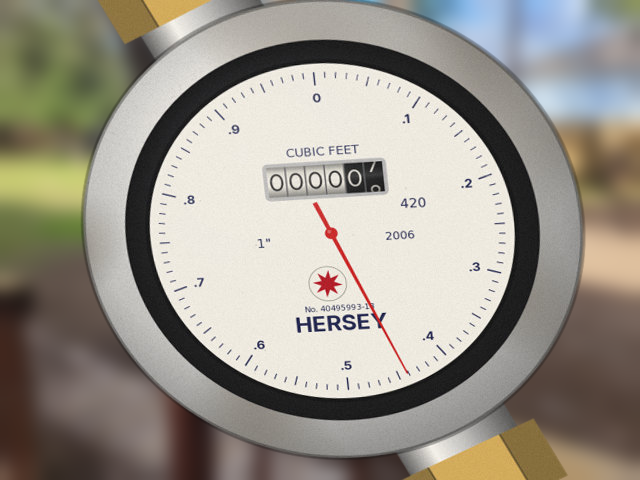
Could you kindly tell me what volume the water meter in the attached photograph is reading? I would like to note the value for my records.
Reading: 7.44 ft³
